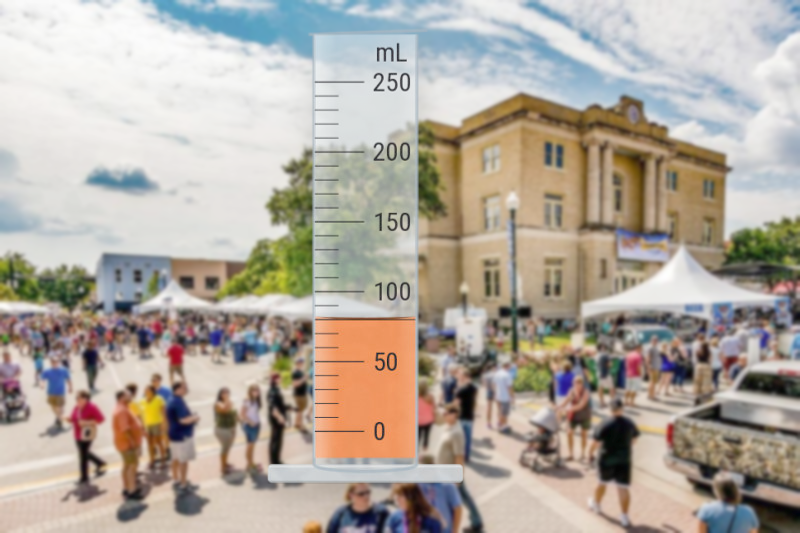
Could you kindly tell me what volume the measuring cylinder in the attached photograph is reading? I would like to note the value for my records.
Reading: 80 mL
